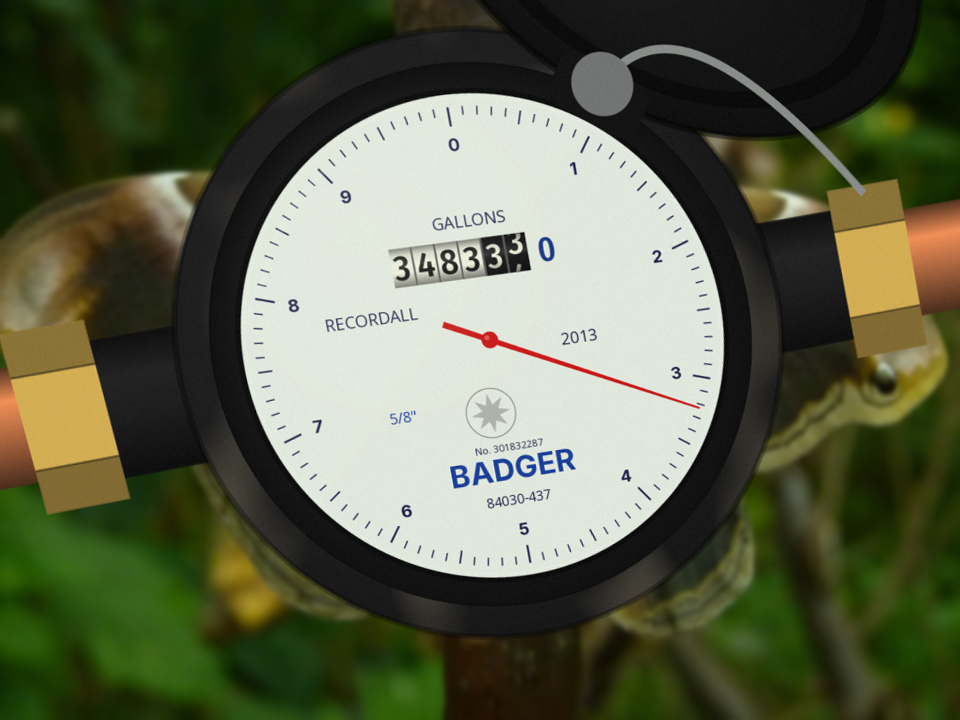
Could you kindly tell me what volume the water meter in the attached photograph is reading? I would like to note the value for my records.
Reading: 3483333.2 gal
